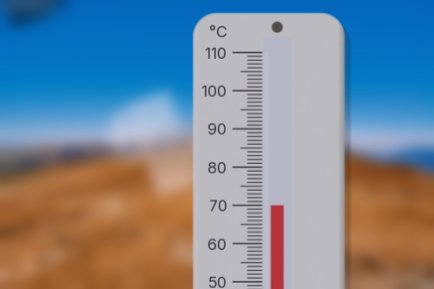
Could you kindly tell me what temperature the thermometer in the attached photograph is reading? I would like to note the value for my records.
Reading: 70 °C
